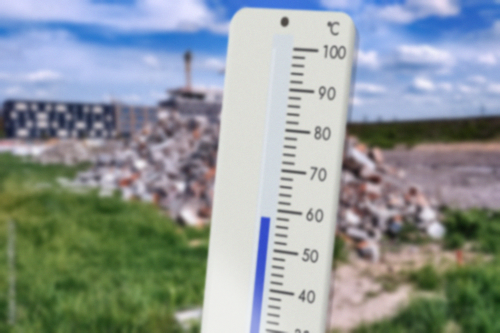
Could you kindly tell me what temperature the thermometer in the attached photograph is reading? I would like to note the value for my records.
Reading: 58 °C
